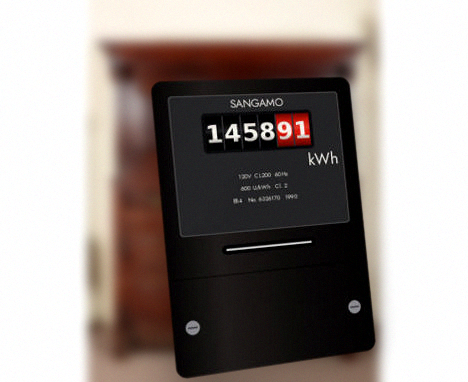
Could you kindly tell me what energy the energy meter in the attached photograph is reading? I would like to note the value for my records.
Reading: 1458.91 kWh
